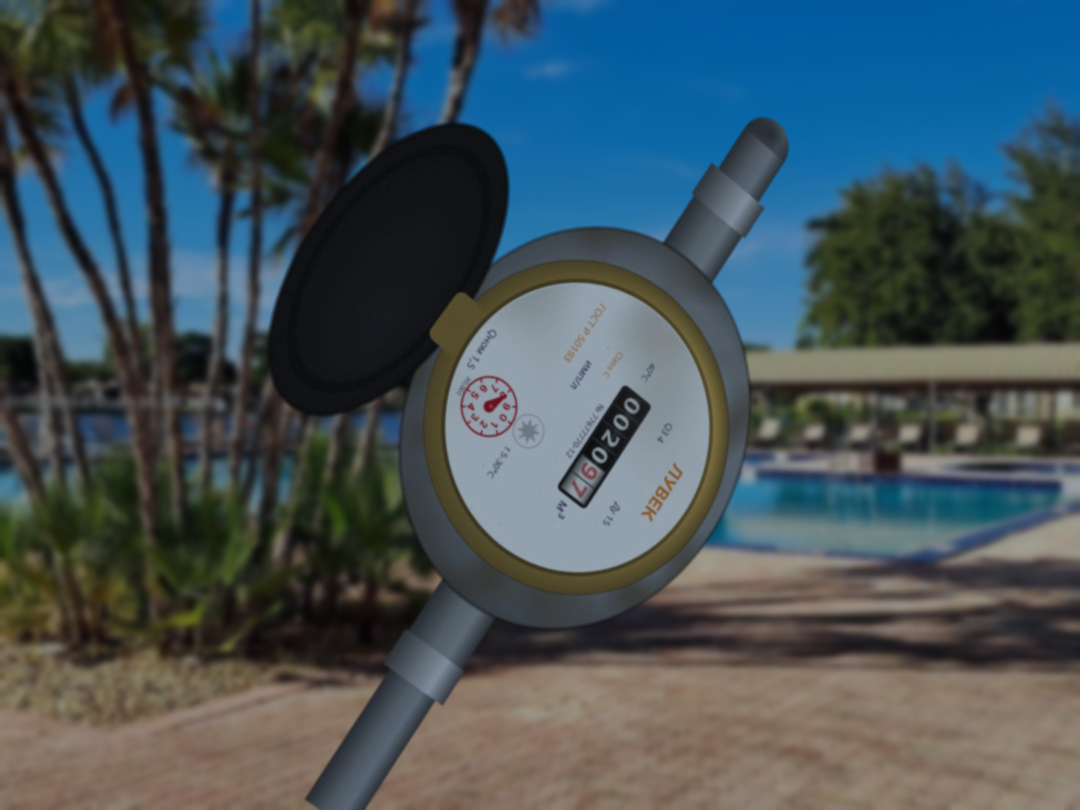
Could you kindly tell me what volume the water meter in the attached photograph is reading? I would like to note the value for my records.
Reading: 20.978 m³
